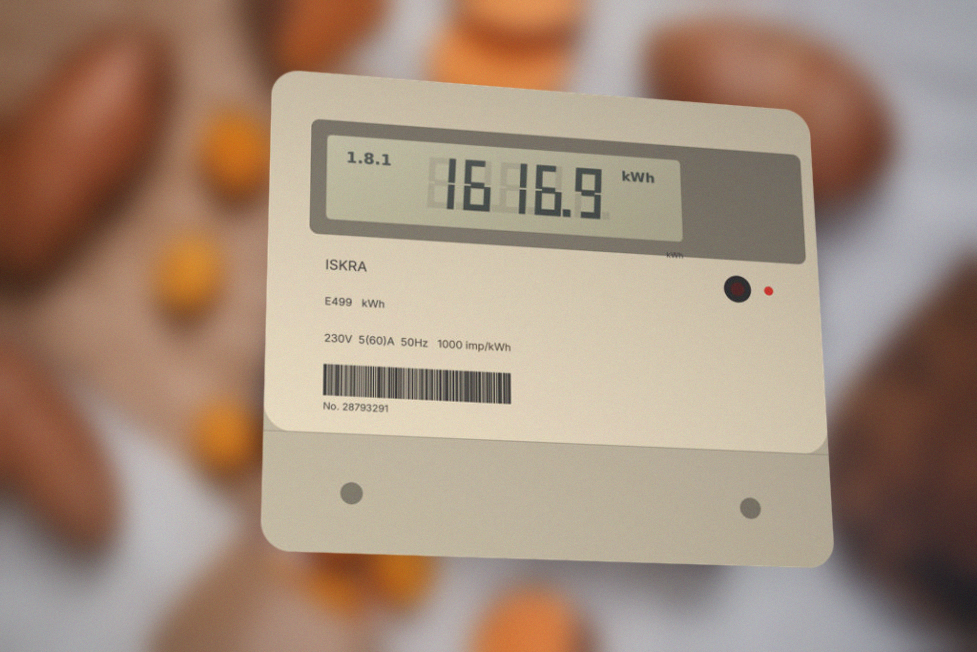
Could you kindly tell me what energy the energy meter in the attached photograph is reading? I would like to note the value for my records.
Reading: 1616.9 kWh
